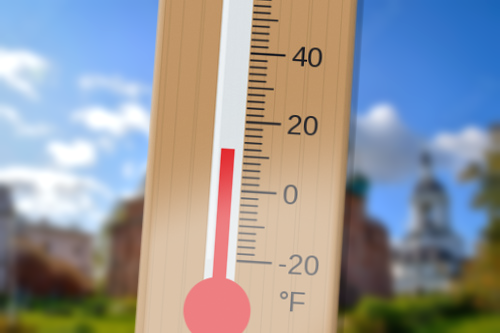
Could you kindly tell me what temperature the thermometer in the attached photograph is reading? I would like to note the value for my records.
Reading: 12 °F
